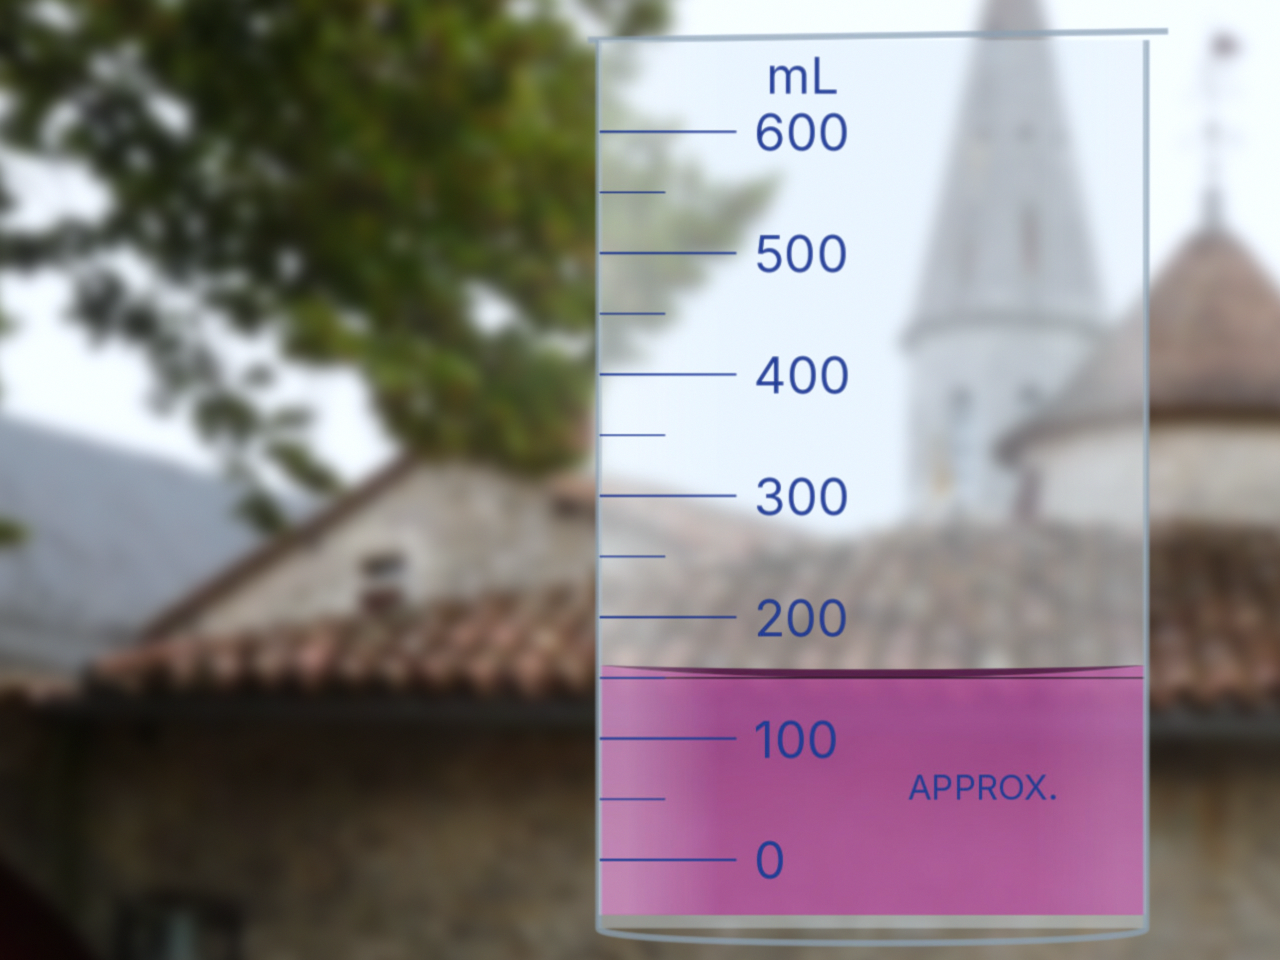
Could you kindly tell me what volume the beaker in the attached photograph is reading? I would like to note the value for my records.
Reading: 150 mL
